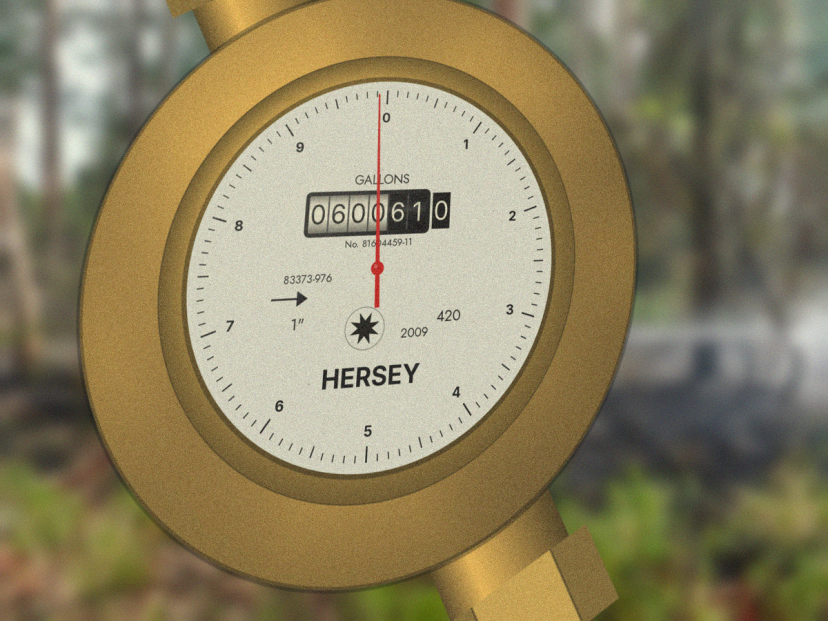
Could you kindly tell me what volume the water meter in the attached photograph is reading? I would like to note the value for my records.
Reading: 600609.9 gal
